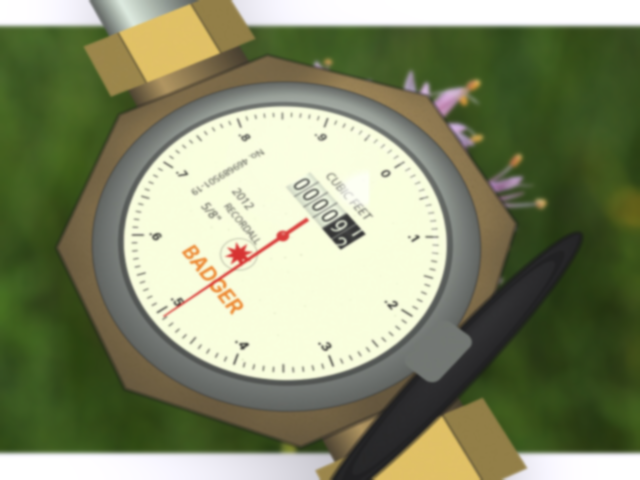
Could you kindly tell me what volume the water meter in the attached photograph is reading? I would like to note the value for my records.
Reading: 91.49 ft³
